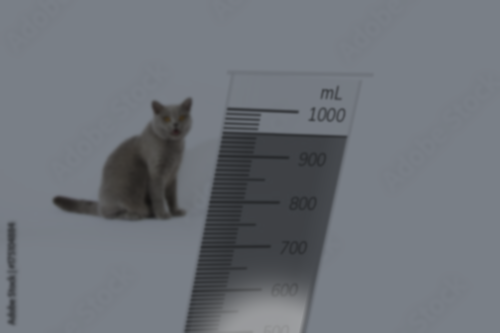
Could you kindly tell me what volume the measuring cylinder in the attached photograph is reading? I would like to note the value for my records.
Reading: 950 mL
